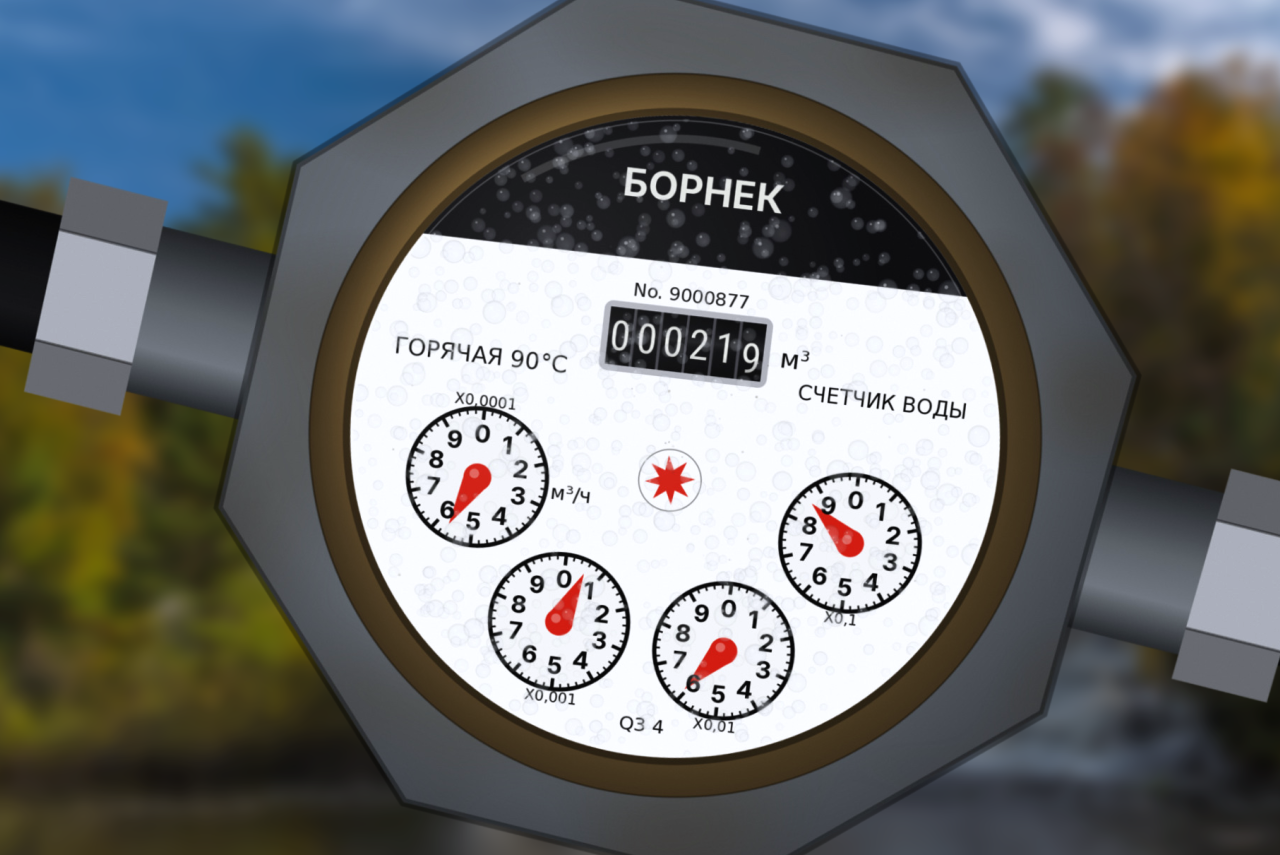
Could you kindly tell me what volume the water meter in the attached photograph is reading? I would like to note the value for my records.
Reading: 218.8605 m³
